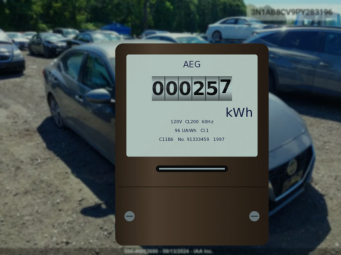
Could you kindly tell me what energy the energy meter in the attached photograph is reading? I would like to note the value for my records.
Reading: 257 kWh
